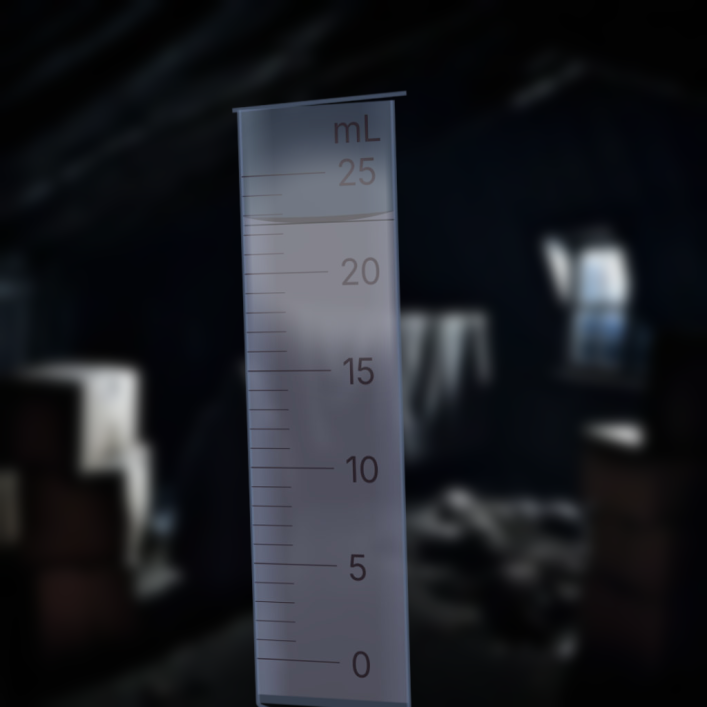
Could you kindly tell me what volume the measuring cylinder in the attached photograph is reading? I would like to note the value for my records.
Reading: 22.5 mL
